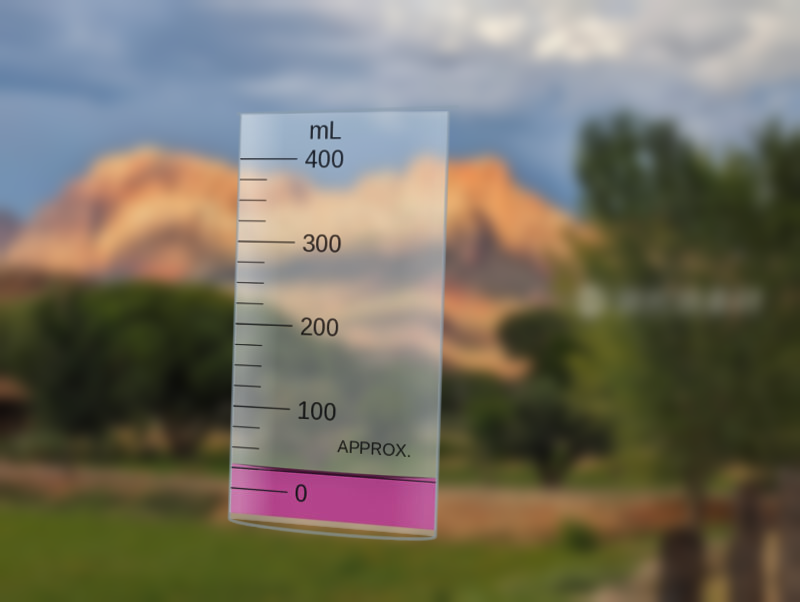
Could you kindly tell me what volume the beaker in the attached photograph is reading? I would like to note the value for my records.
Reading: 25 mL
